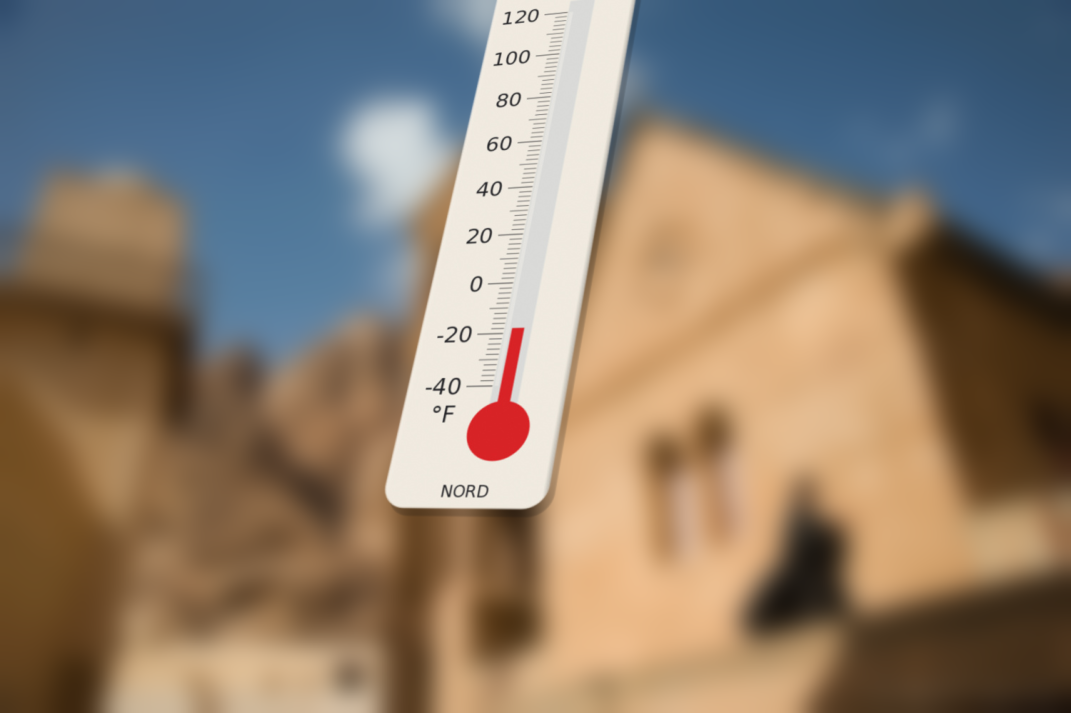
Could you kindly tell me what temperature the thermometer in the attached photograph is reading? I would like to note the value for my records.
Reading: -18 °F
